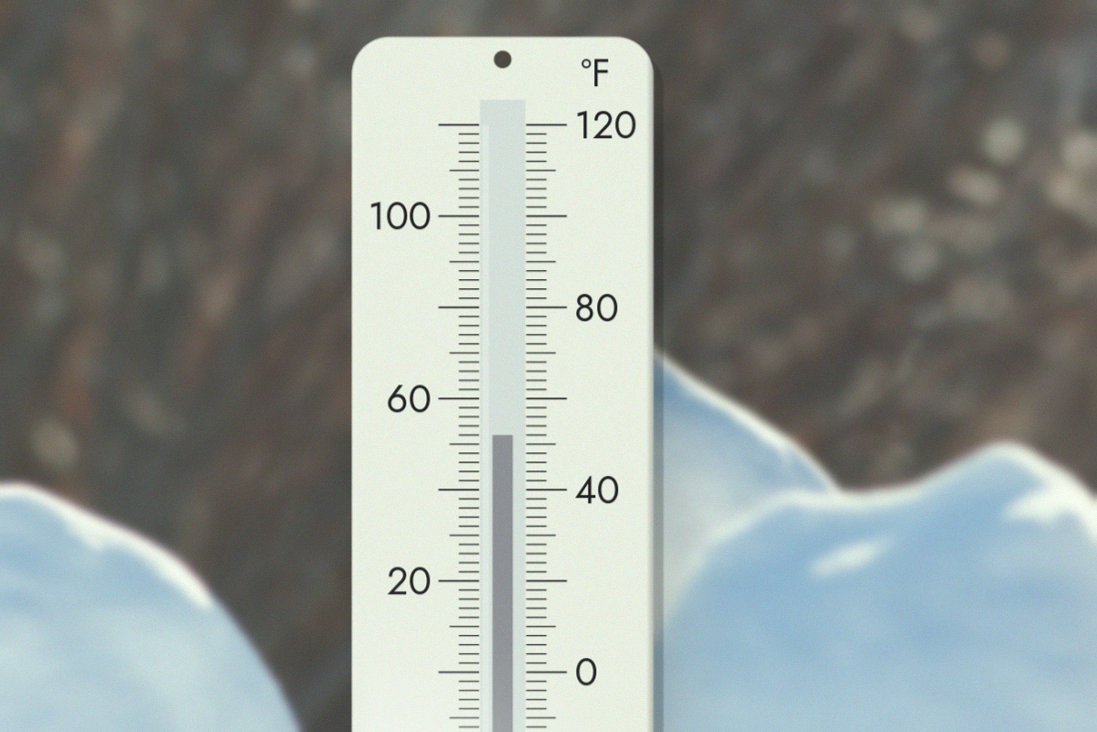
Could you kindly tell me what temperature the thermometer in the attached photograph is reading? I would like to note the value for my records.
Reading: 52 °F
